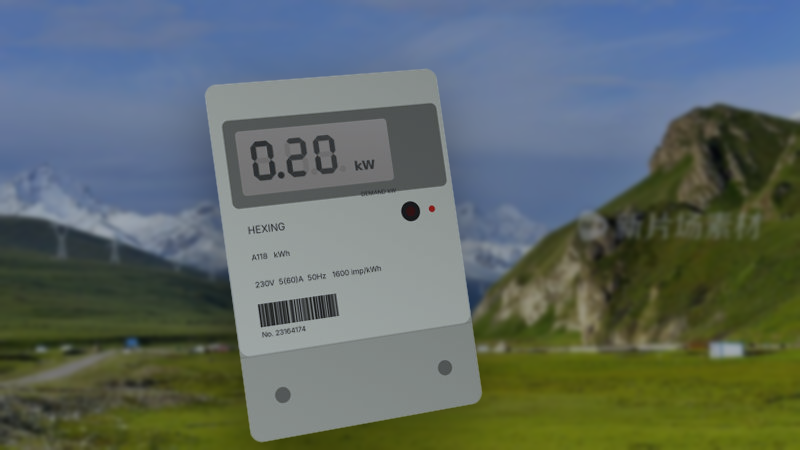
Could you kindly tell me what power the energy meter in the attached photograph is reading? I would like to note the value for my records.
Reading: 0.20 kW
